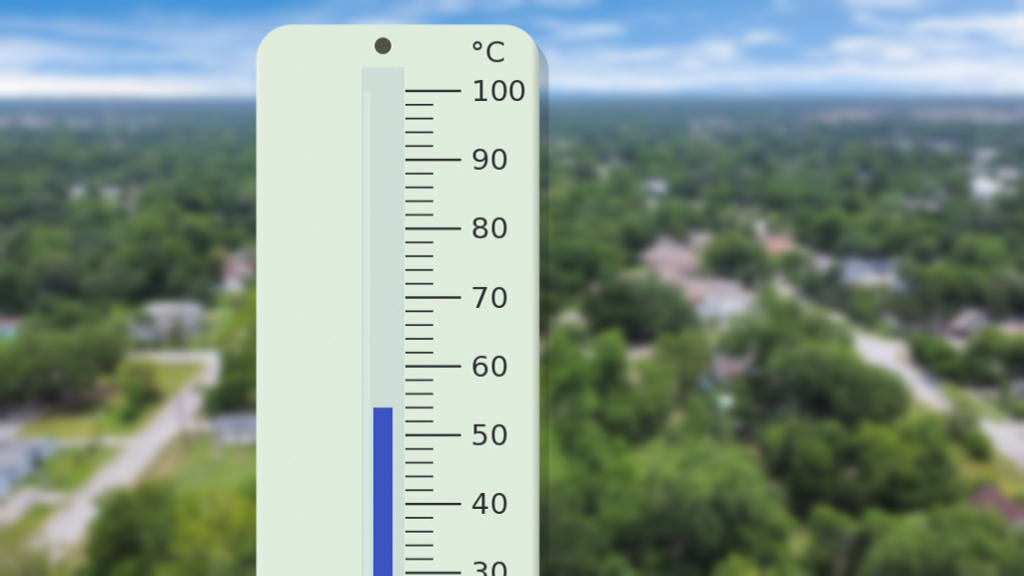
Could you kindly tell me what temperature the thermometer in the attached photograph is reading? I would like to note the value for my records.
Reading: 54 °C
